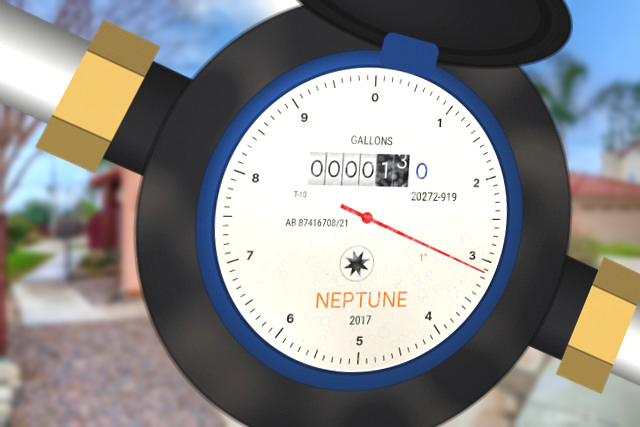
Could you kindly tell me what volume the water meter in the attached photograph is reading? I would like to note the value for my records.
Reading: 133.1 gal
